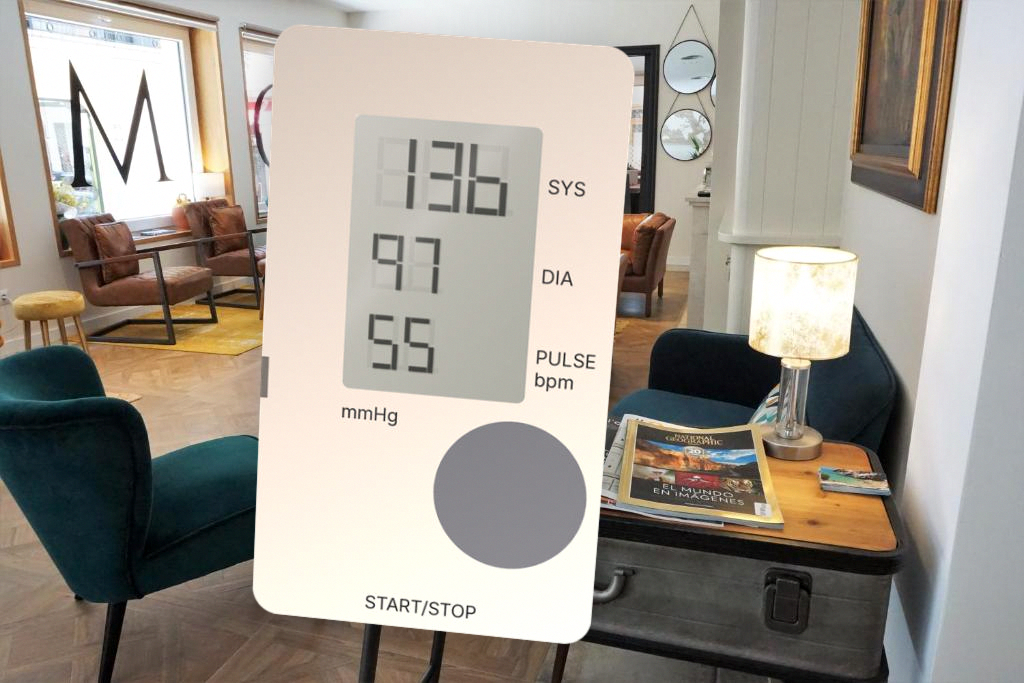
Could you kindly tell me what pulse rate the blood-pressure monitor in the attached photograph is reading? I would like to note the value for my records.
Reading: 55 bpm
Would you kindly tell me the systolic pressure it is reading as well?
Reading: 136 mmHg
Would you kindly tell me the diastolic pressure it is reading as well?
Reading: 97 mmHg
